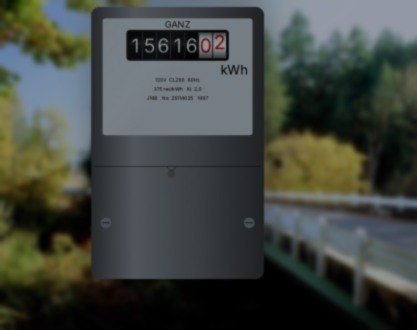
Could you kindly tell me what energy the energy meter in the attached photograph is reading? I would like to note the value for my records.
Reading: 15616.02 kWh
